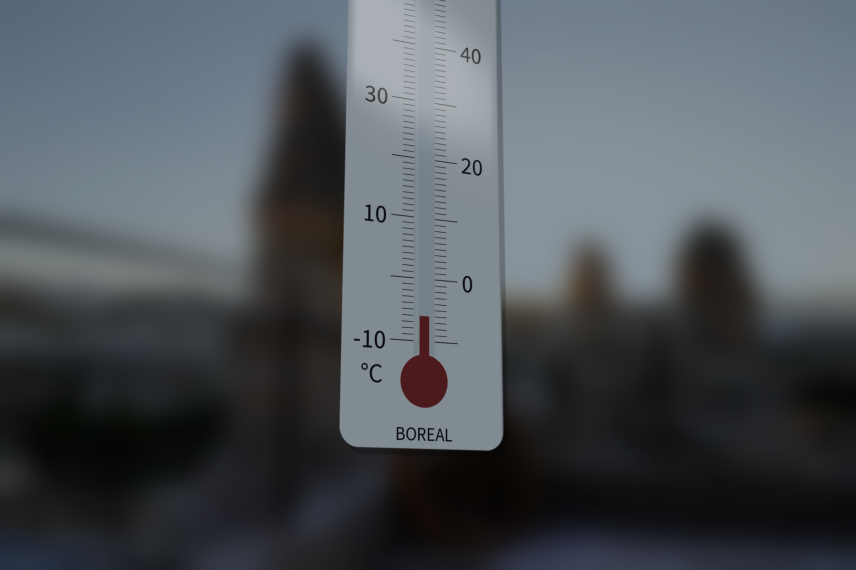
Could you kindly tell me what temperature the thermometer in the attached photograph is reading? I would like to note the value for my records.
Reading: -6 °C
